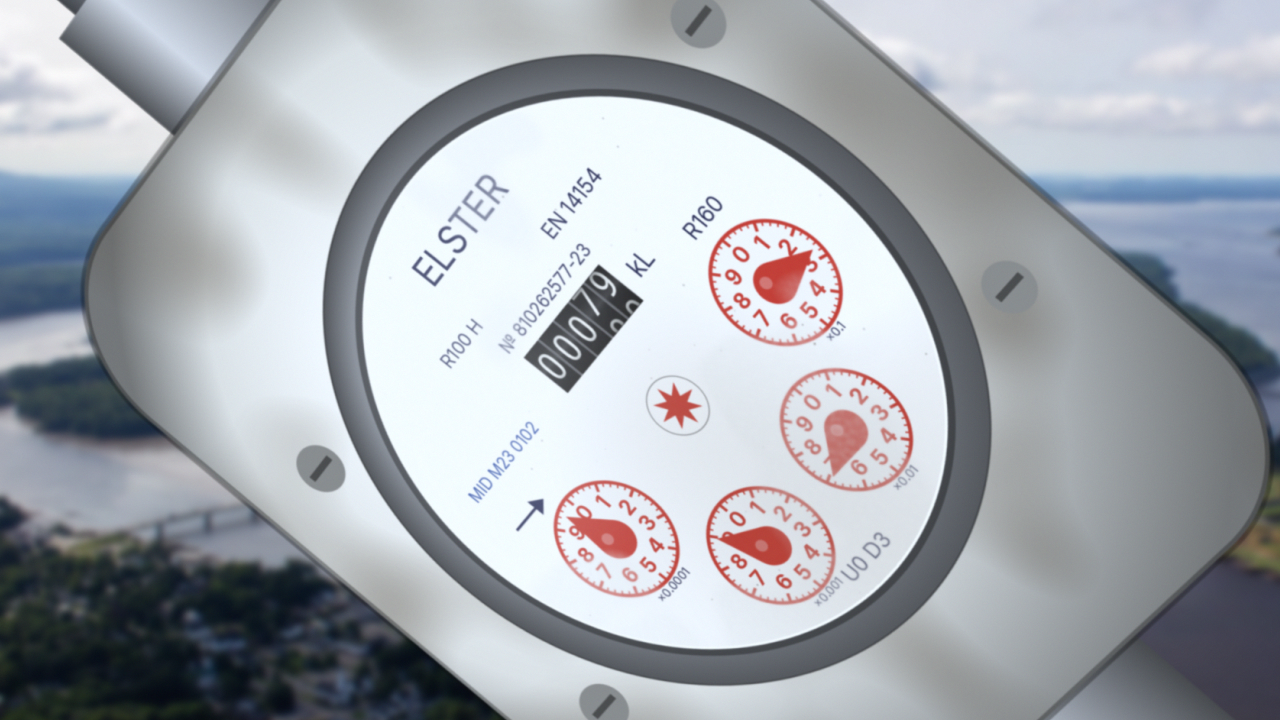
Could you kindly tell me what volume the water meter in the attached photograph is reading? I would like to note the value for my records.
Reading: 79.2689 kL
